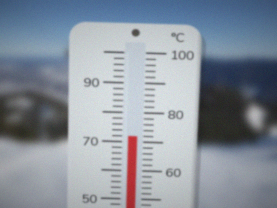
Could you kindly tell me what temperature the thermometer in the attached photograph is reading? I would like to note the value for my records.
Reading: 72 °C
